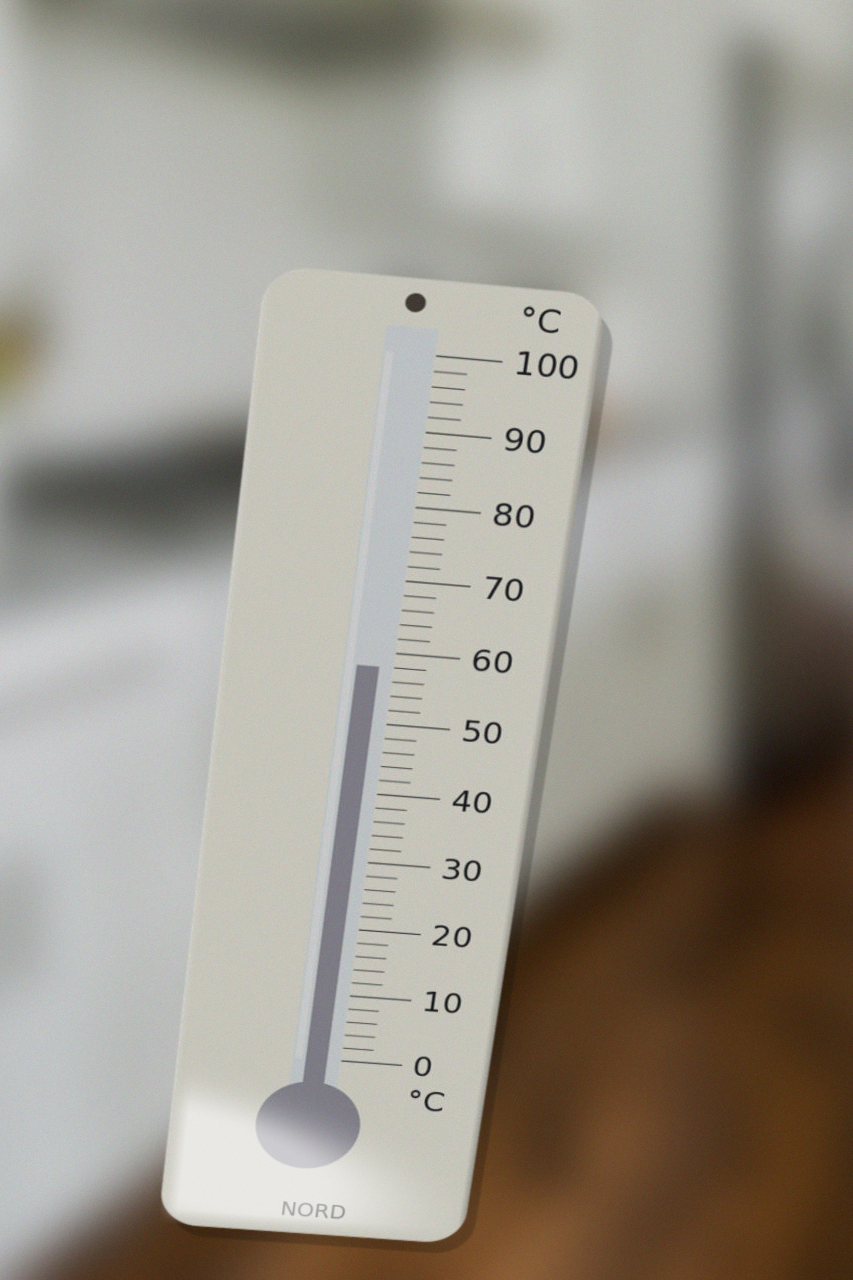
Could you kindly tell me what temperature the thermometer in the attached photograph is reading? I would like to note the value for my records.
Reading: 58 °C
